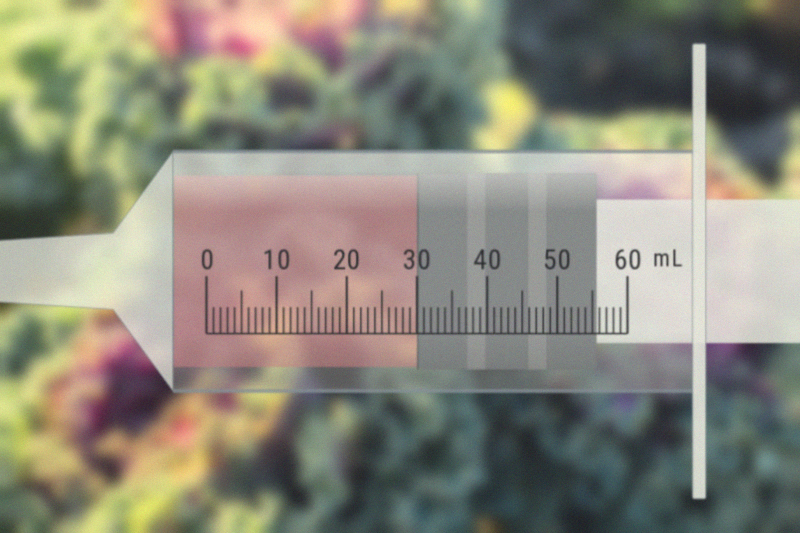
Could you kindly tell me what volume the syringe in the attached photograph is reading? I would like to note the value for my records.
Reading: 30 mL
